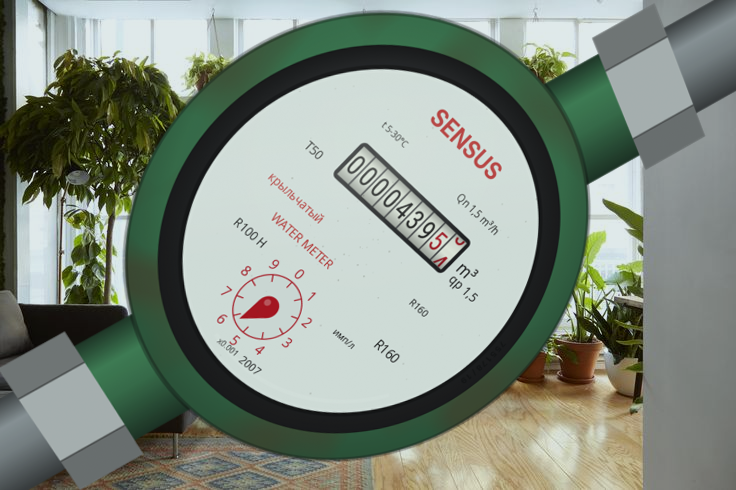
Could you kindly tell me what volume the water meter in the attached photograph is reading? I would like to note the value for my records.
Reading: 439.535 m³
